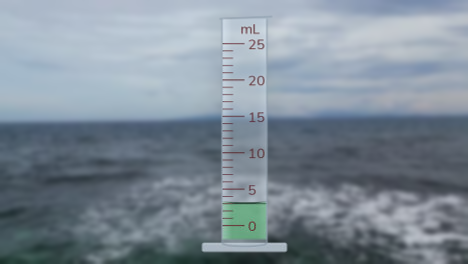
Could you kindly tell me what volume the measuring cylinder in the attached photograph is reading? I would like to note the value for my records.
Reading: 3 mL
